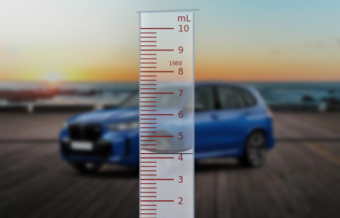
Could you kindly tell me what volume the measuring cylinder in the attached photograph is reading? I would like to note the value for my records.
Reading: 4.2 mL
